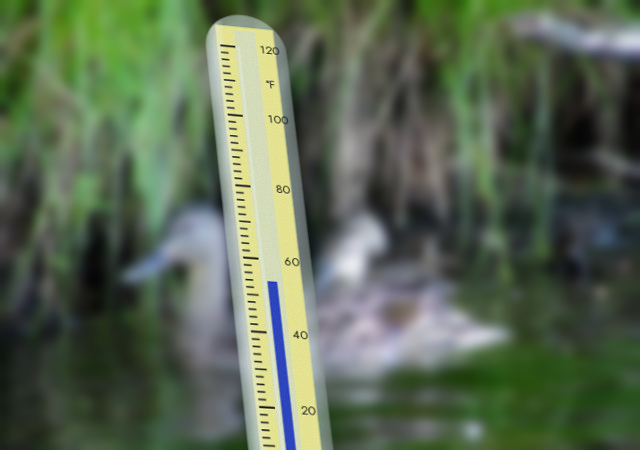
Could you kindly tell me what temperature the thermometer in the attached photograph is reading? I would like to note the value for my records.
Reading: 54 °F
